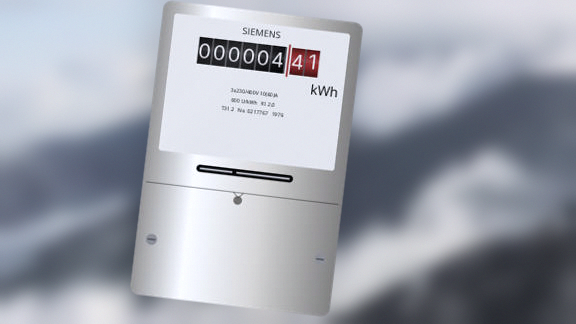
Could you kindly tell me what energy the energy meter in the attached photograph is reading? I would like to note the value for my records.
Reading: 4.41 kWh
